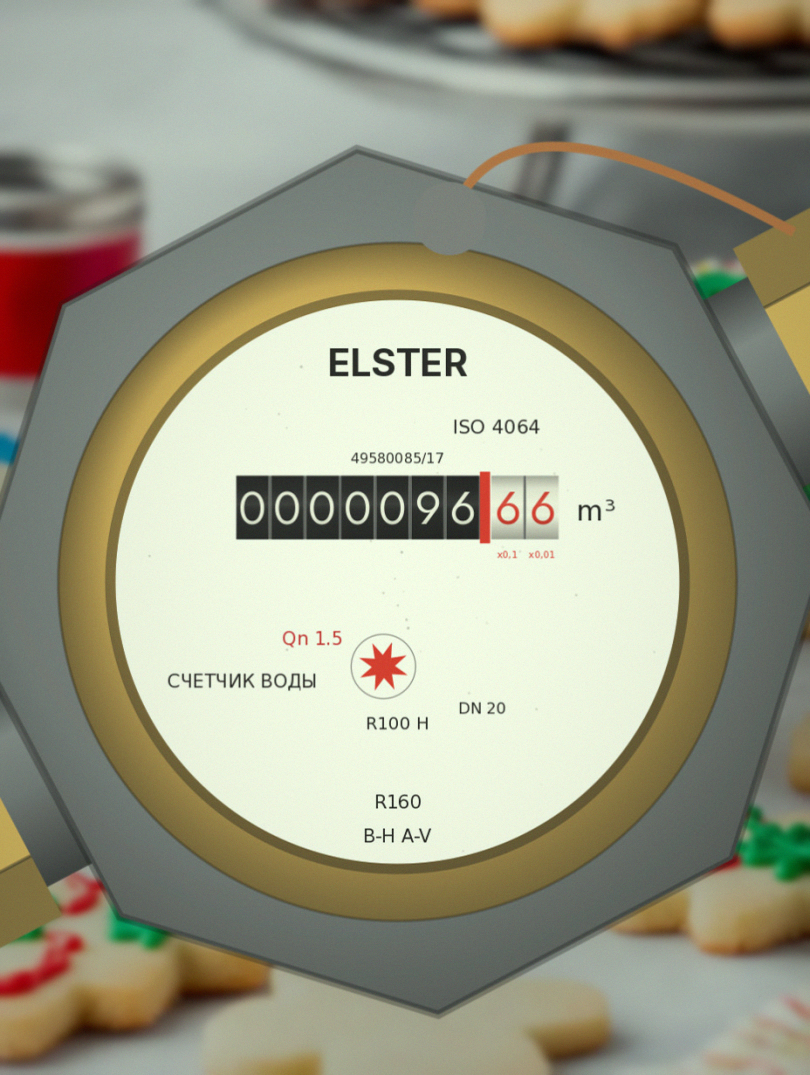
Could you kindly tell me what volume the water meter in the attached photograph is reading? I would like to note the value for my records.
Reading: 96.66 m³
